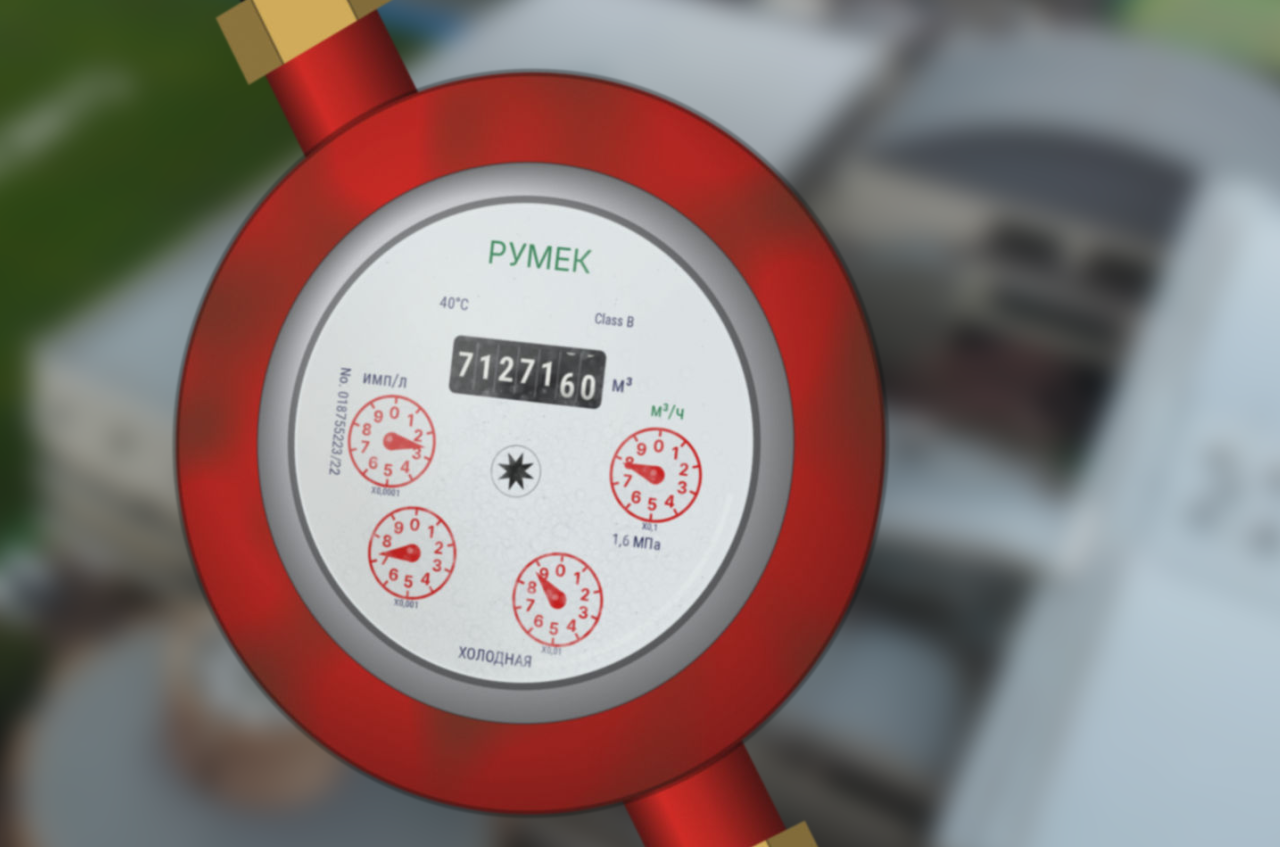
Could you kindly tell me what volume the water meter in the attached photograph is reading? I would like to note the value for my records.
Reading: 7127159.7872 m³
